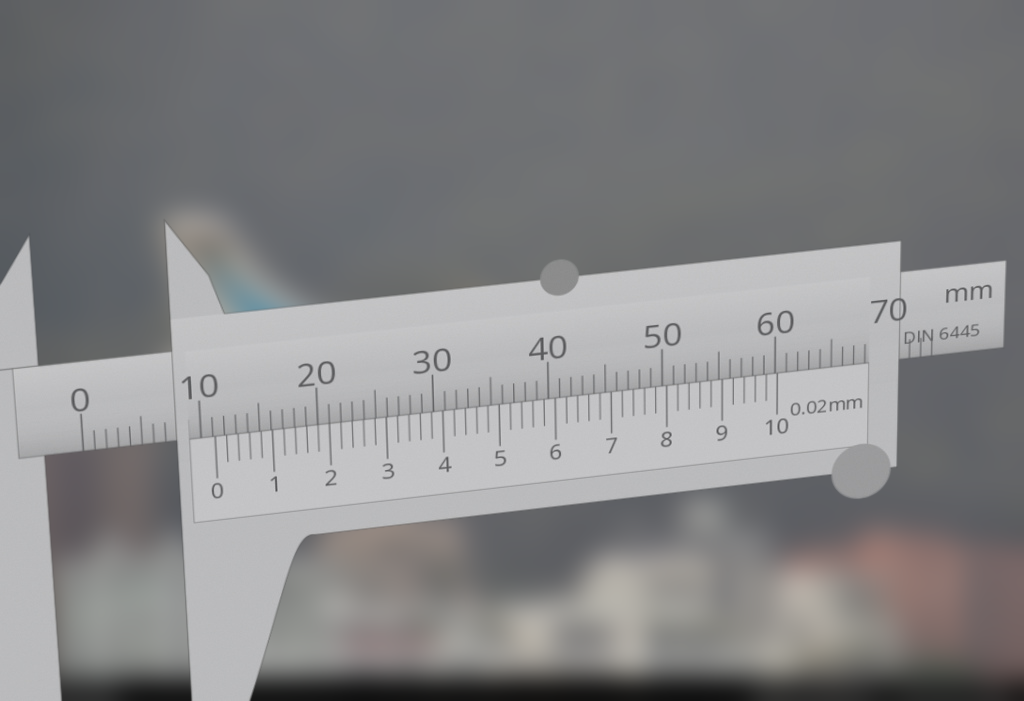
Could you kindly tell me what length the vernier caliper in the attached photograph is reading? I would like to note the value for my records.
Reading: 11.2 mm
